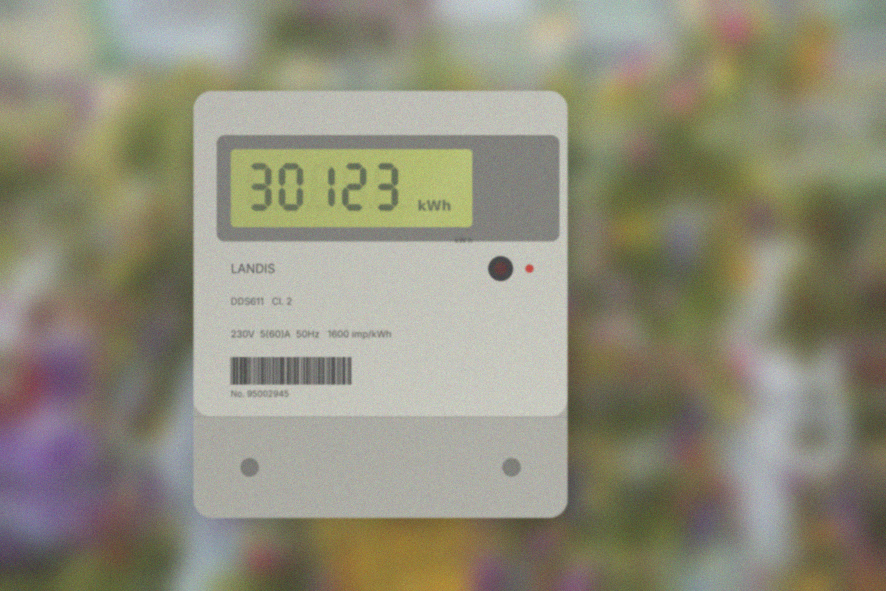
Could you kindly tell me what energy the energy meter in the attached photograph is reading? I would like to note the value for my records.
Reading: 30123 kWh
